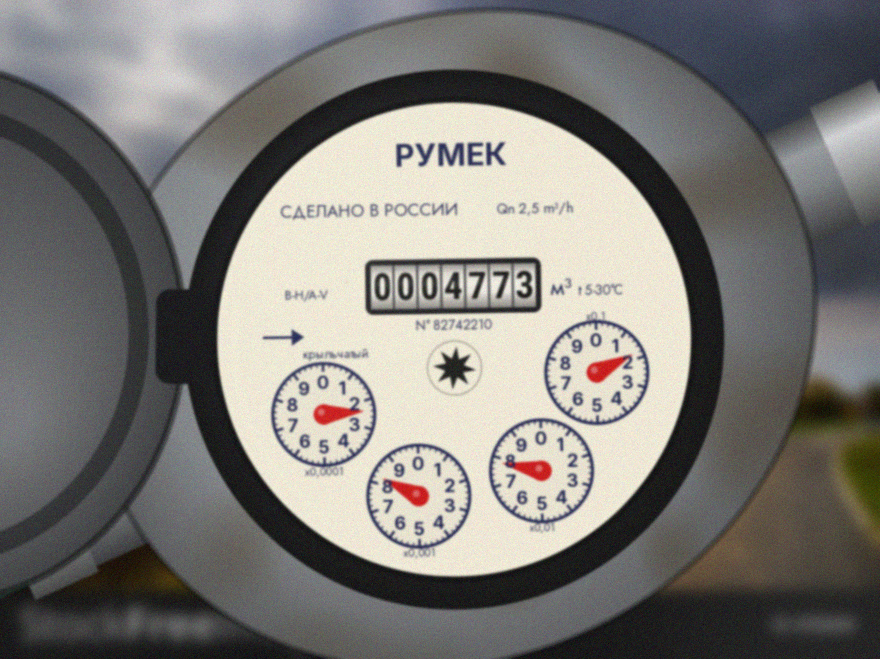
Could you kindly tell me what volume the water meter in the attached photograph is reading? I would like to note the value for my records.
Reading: 4773.1782 m³
